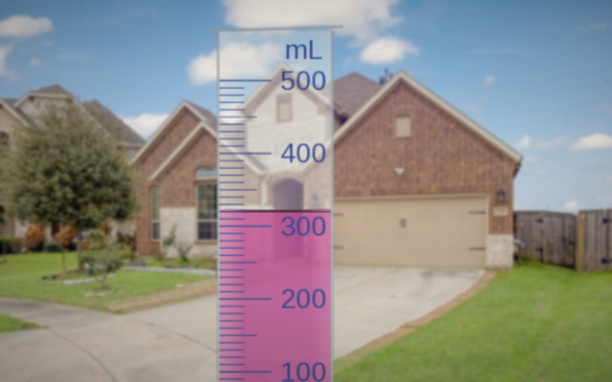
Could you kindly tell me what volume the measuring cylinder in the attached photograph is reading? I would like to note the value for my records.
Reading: 320 mL
